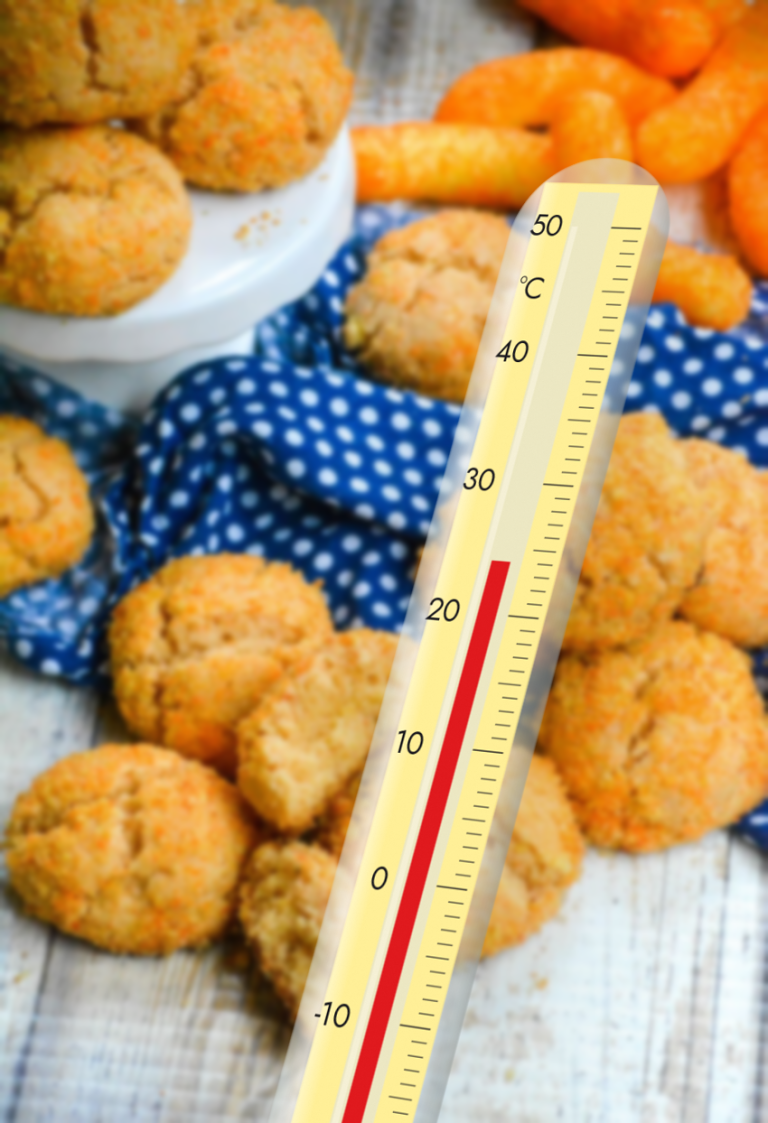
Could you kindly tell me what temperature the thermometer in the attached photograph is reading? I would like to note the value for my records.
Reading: 24 °C
